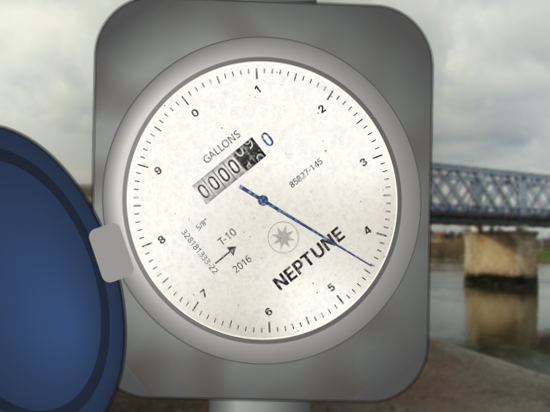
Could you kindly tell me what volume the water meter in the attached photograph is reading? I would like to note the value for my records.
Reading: 94.4 gal
